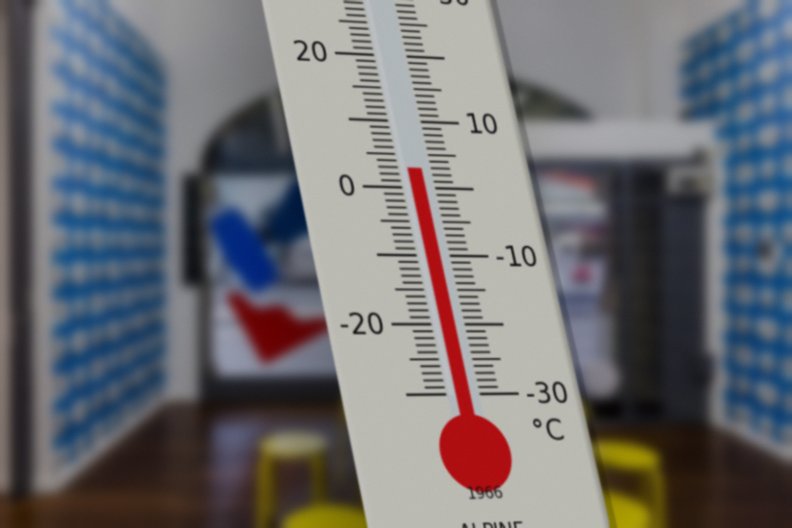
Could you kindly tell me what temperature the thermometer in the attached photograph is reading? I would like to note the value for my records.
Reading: 3 °C
